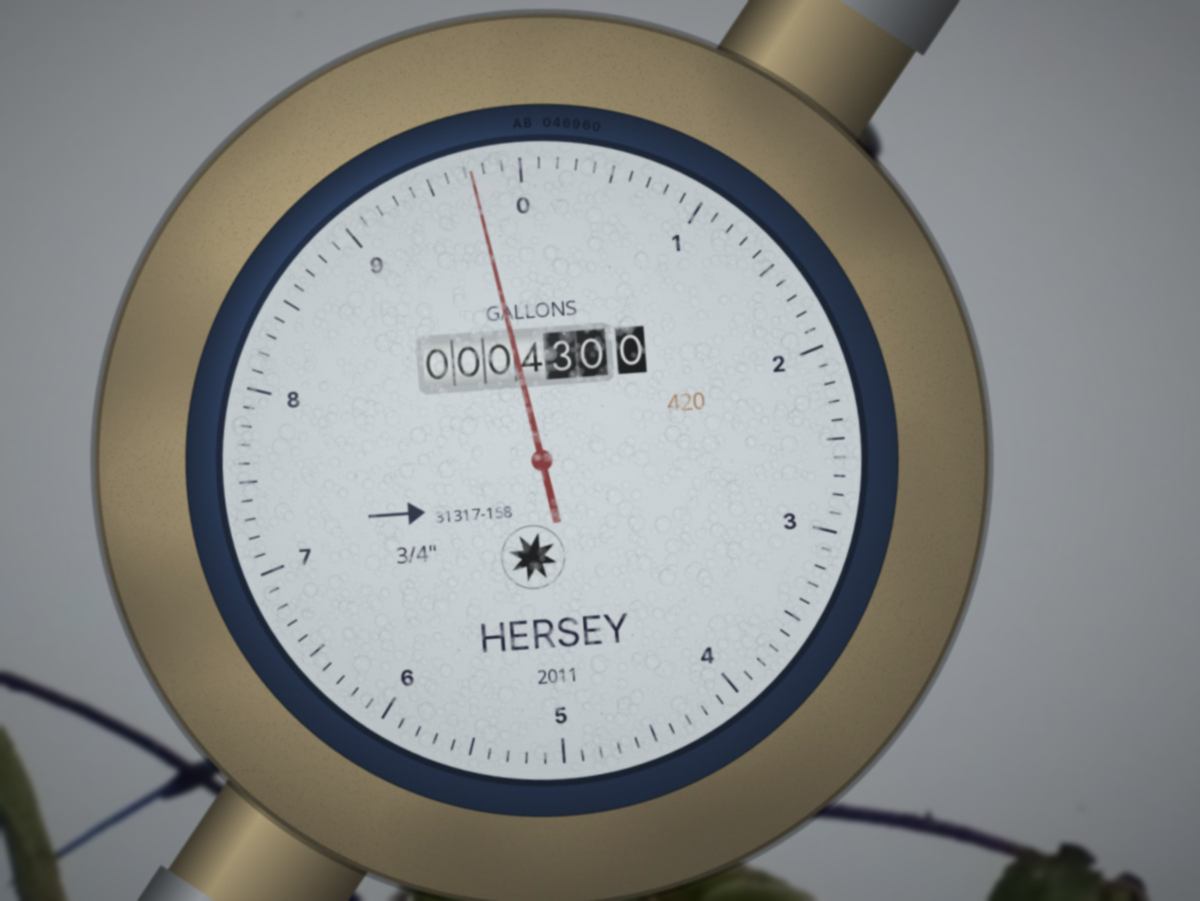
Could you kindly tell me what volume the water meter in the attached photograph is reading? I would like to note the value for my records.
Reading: 4299.7 gal
